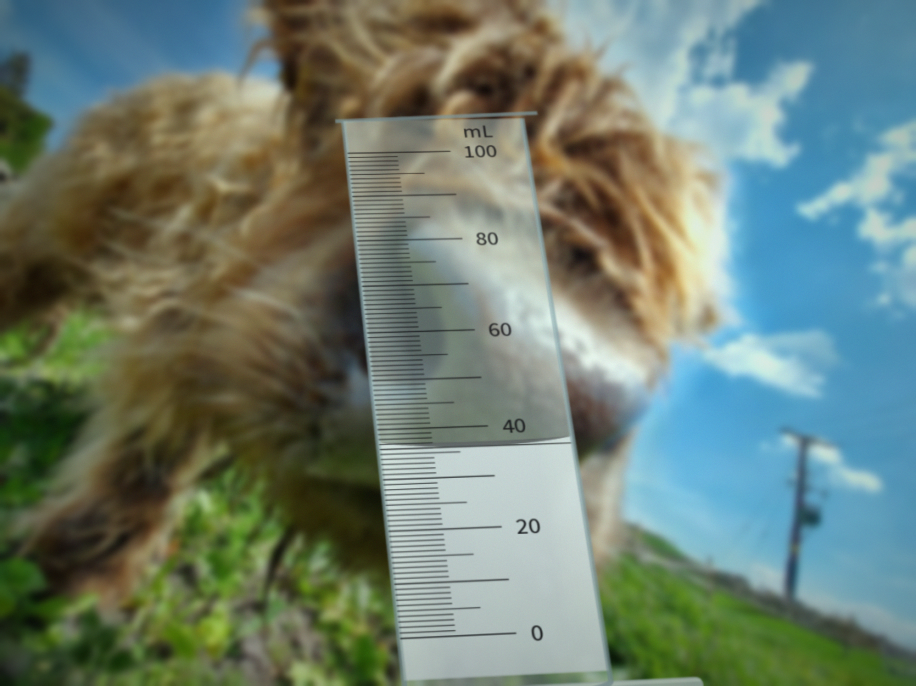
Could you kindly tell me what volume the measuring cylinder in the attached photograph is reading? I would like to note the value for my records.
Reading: 36 mL
